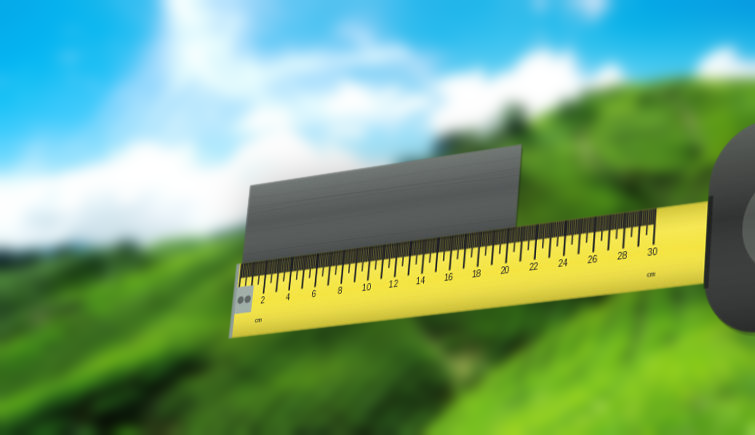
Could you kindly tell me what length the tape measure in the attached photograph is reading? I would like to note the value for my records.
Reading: 20.5 cm
